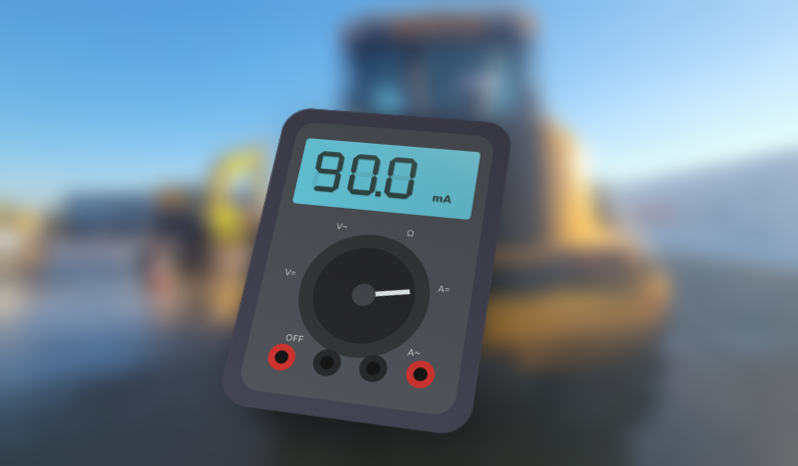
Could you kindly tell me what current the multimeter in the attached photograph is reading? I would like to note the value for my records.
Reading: 90.0 mA
